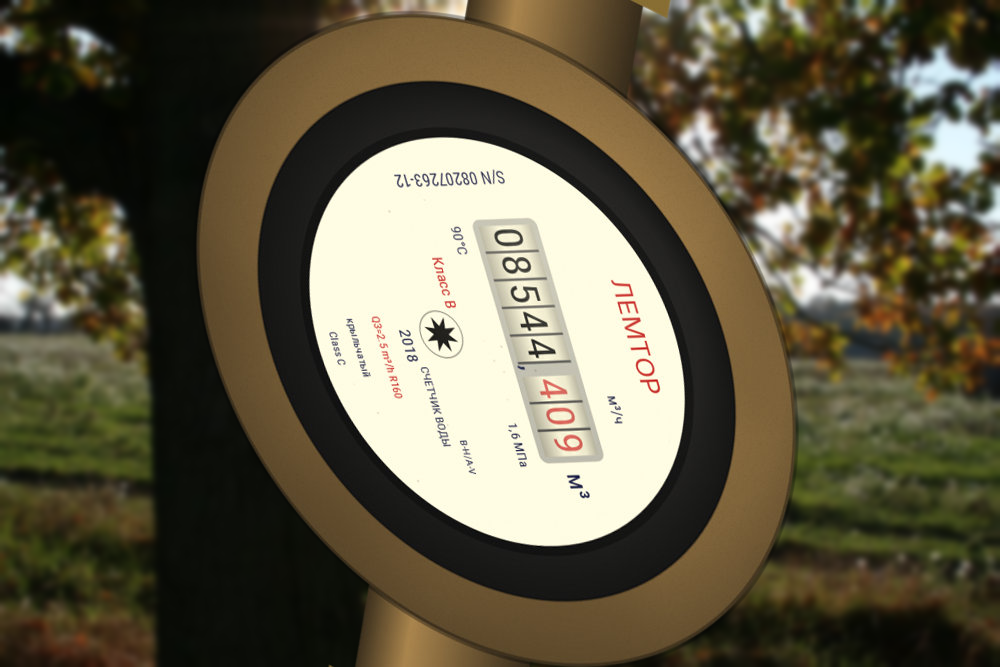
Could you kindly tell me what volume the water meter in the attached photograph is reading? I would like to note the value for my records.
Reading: 8544.409 m³
